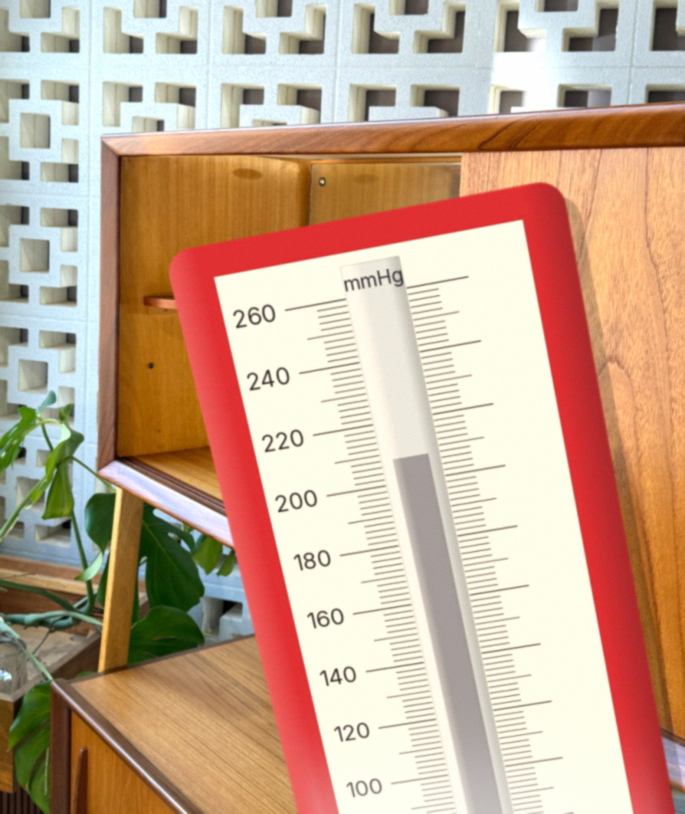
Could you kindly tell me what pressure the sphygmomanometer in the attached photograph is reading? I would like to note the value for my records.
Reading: 208 mmHg
